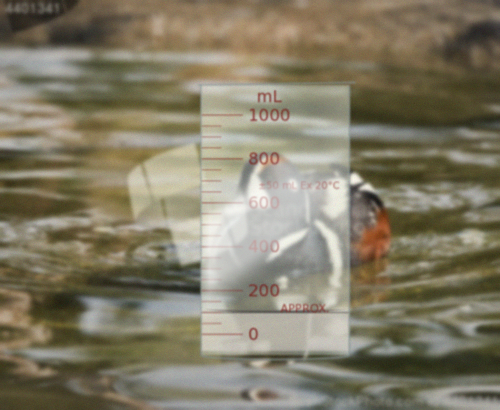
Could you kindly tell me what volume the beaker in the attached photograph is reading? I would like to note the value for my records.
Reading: 100 mL
